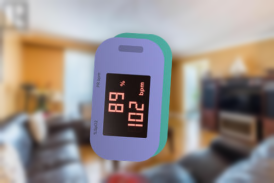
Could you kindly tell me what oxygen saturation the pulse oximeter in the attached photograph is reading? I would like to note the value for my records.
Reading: 89 %
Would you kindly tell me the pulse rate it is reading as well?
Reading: 102 bpm
